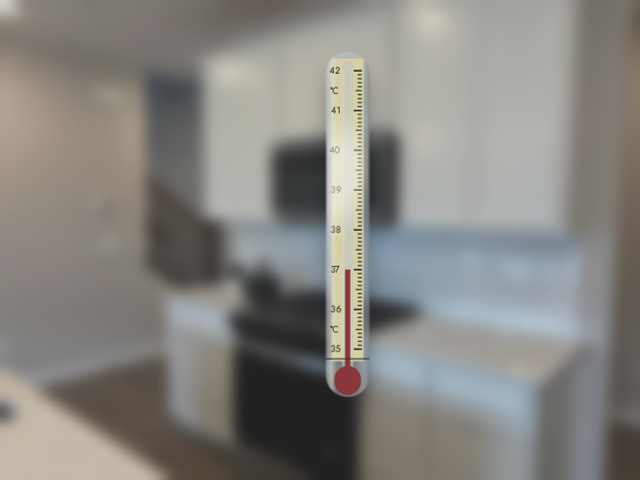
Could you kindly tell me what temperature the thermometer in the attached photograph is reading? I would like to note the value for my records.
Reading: 37 °C
